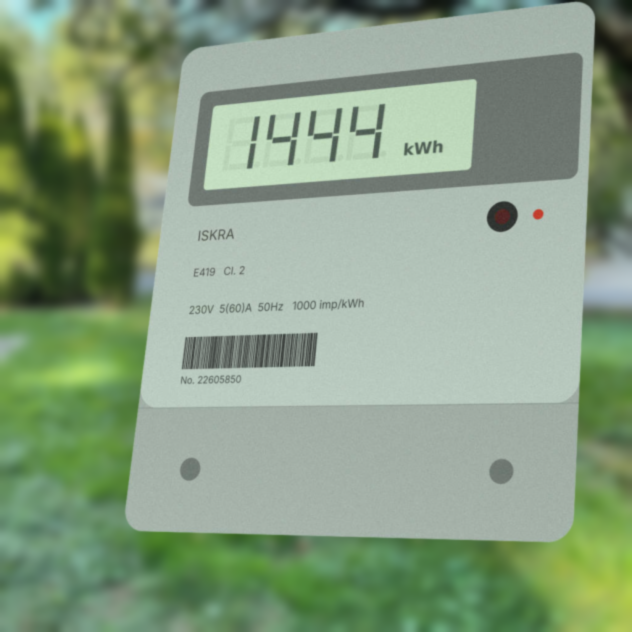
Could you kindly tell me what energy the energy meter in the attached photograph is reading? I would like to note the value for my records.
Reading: 1444 kWh
